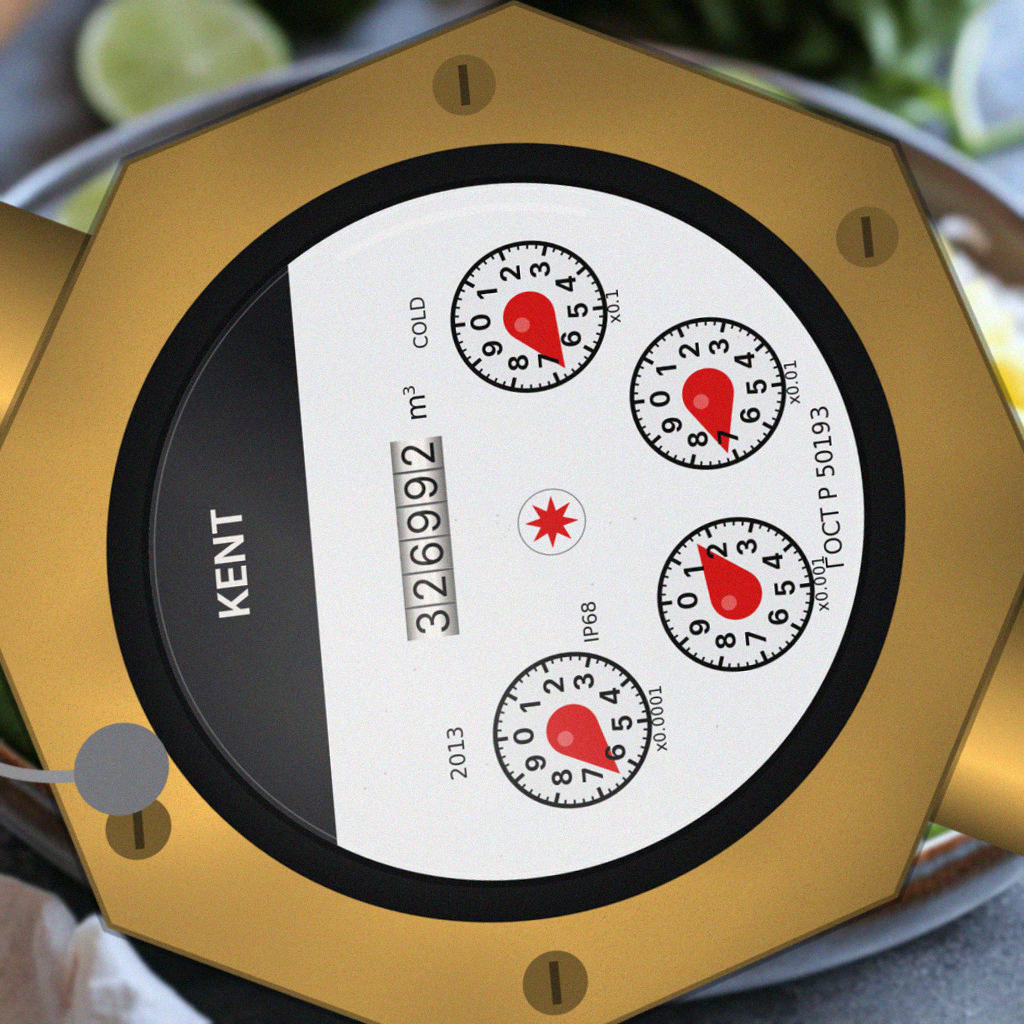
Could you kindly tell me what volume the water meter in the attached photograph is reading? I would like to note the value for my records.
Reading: 326992.6716 m³
